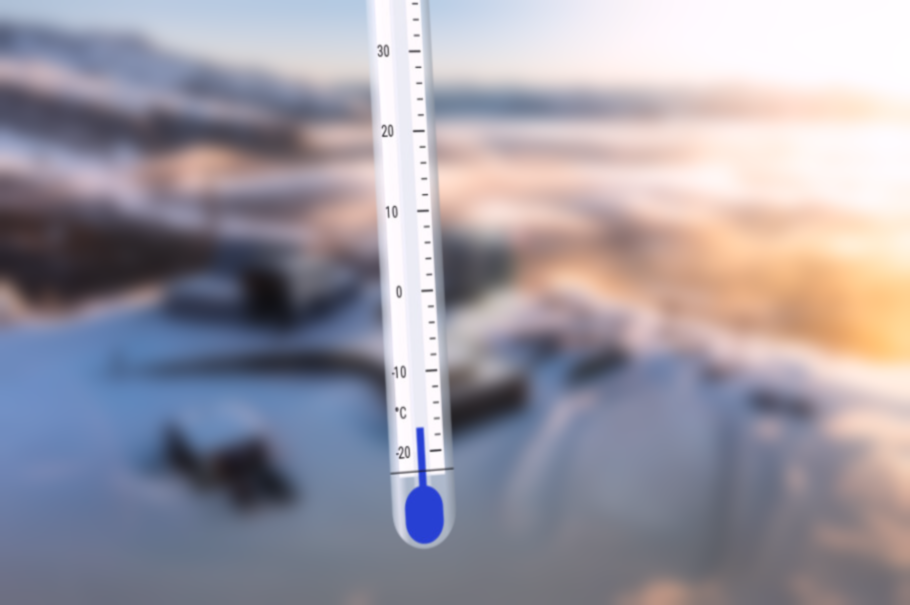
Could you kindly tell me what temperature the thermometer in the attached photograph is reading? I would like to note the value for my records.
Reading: -17 °C
